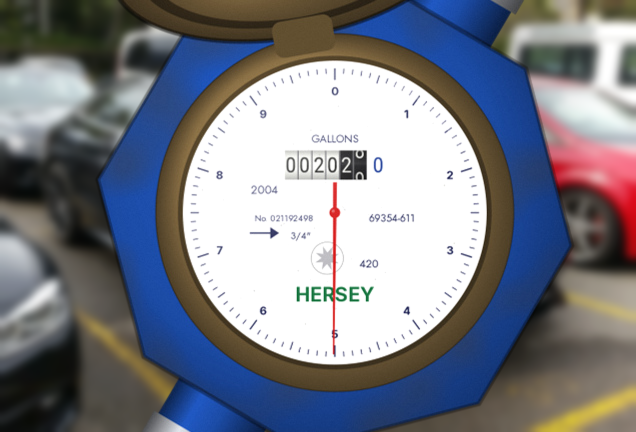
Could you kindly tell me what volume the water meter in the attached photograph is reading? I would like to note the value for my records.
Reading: 20285.0 gal
